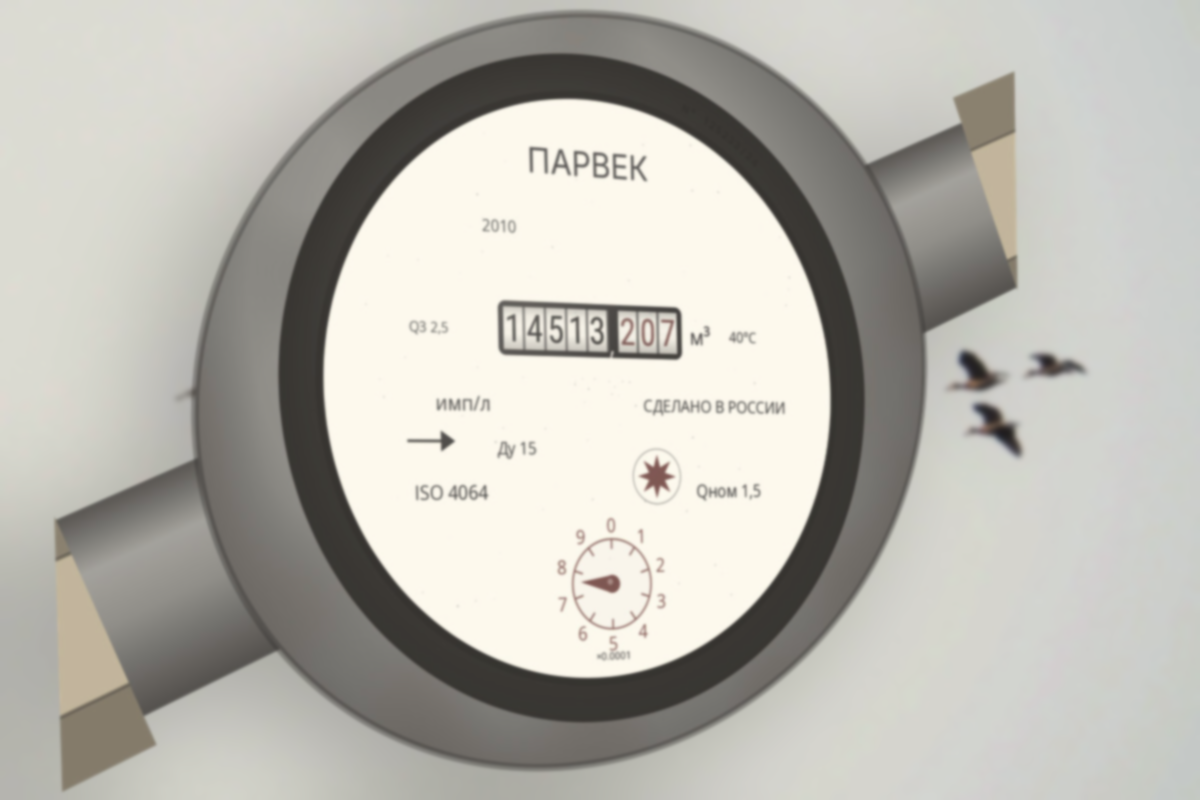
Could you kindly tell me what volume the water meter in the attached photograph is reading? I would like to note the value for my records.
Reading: 14513.2077 m³
